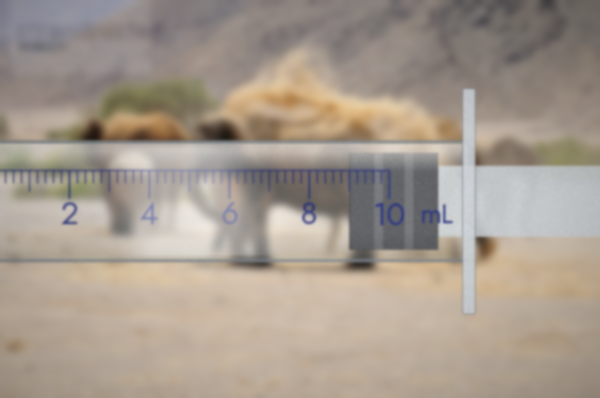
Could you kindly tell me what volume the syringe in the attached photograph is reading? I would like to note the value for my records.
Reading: 9 mL
